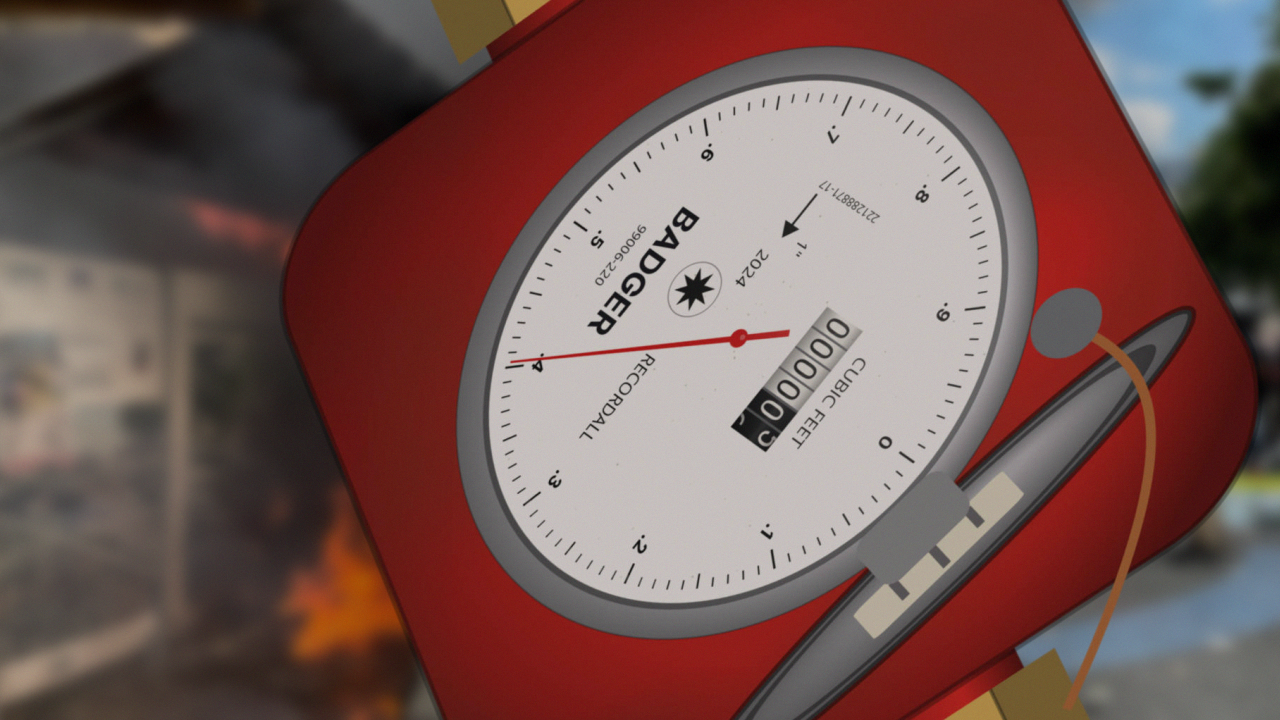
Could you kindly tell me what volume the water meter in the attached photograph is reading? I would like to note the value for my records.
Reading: 5.40 ft³
